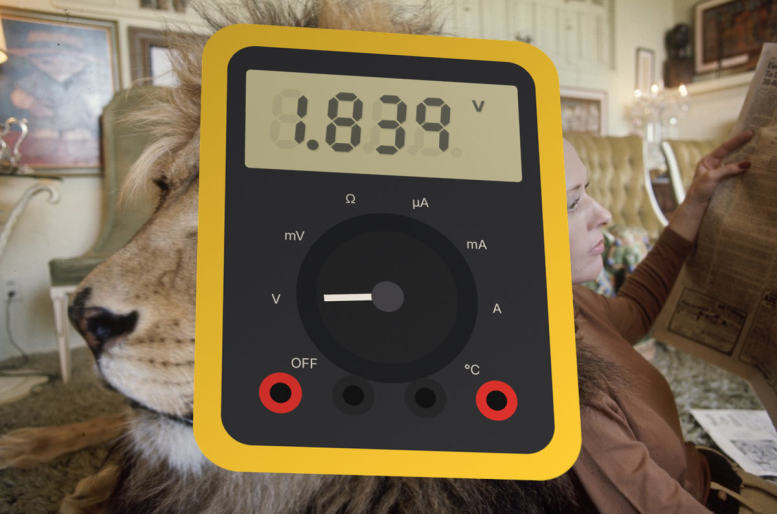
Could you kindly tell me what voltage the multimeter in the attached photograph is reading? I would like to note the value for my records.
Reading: 1.839 V
